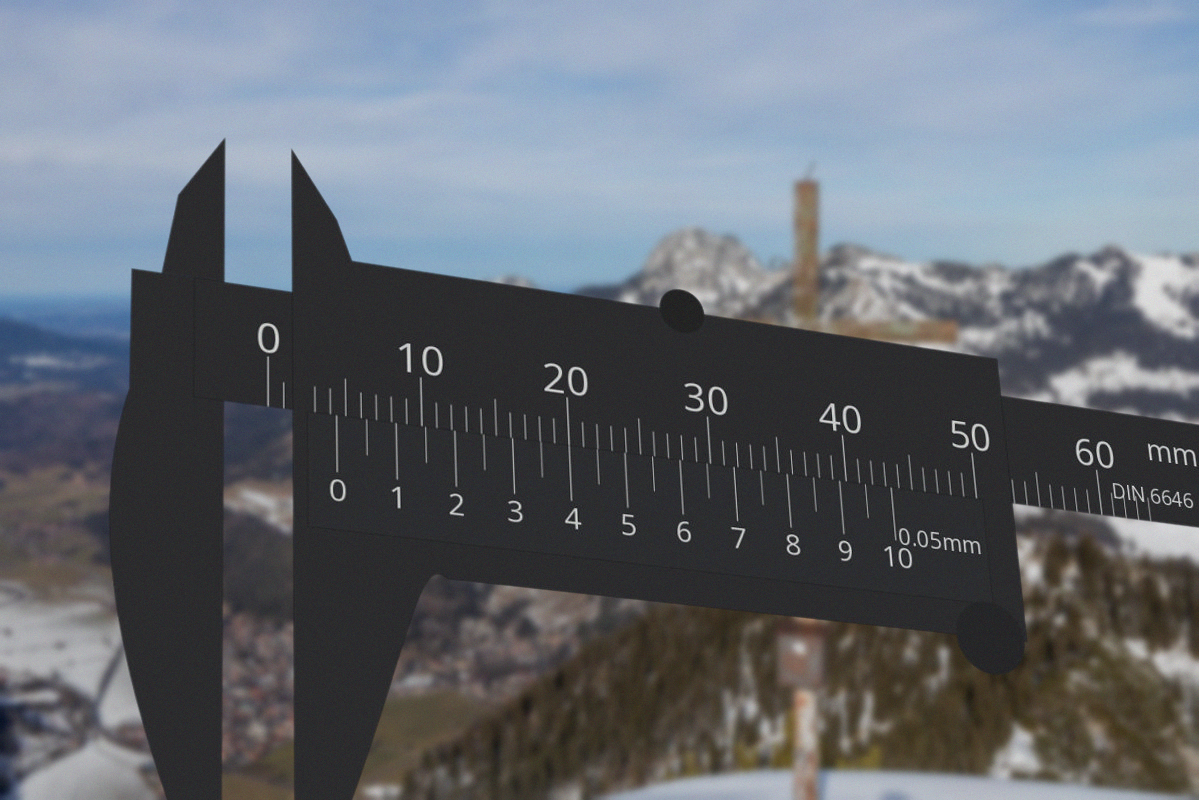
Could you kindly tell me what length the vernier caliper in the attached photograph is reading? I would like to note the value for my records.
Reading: 4.4 mm
